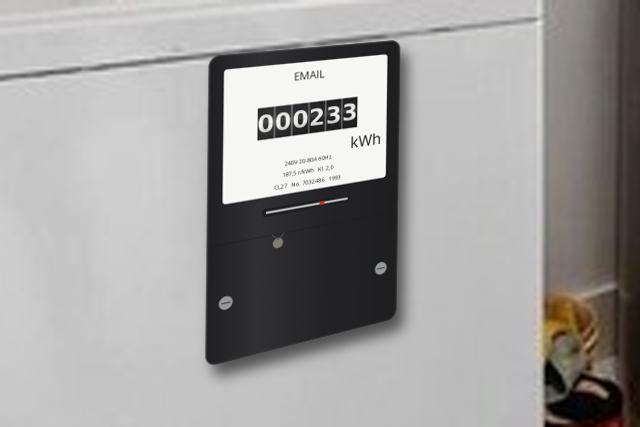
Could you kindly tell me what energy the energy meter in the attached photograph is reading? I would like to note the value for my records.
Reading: 233 kWh
